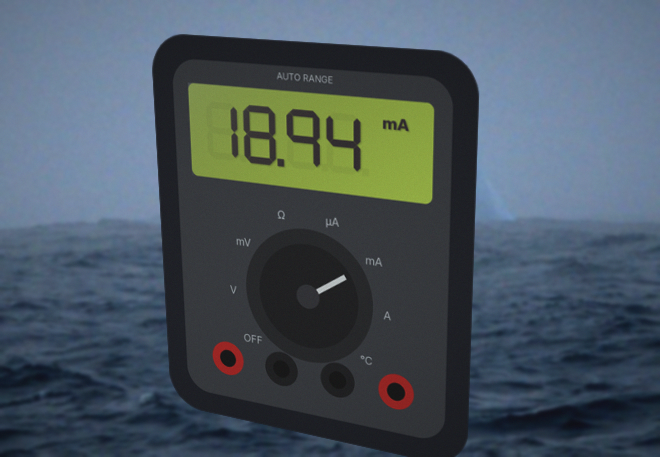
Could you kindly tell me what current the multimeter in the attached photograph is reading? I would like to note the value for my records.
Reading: 18.94 mA
